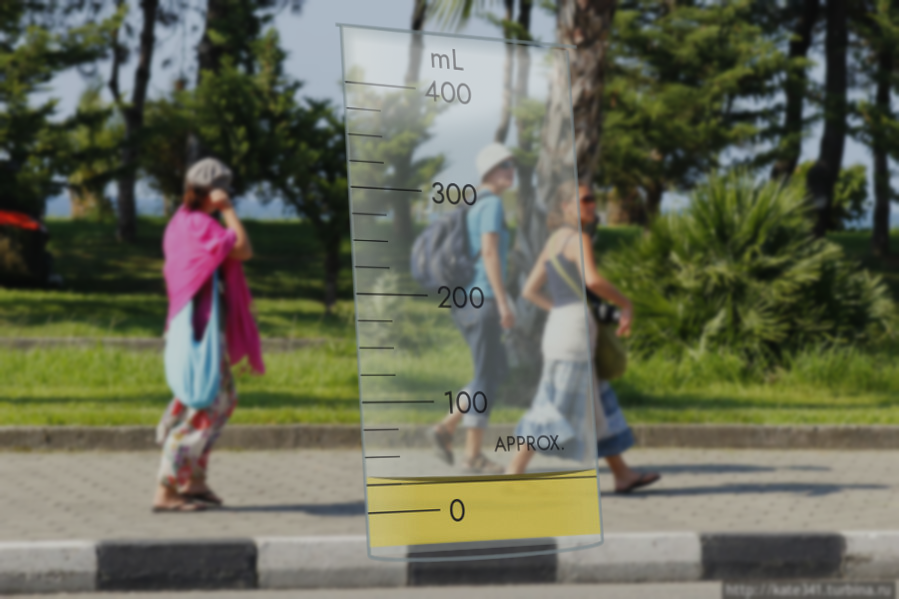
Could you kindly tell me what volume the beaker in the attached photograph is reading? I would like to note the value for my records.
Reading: 25 mL
